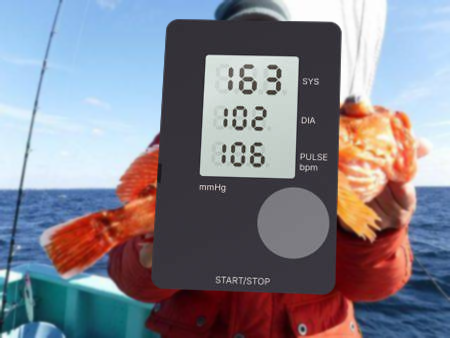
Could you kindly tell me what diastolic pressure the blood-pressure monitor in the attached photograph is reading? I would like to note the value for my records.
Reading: 102 mmHg
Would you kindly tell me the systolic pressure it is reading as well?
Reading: 163 mmHg
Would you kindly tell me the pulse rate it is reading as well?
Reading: 106 bpm
